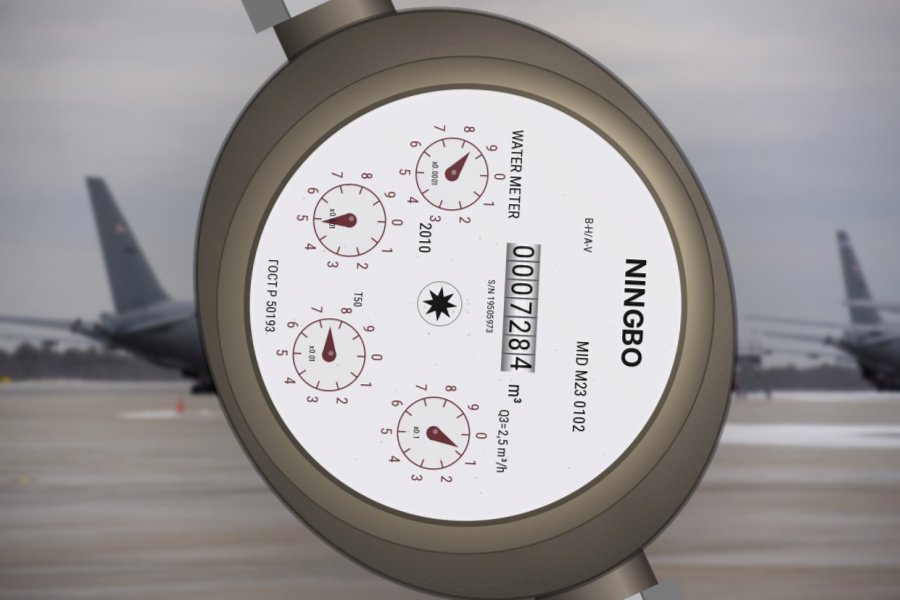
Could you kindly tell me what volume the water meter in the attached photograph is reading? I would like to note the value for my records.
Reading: 7284.0748 m³
